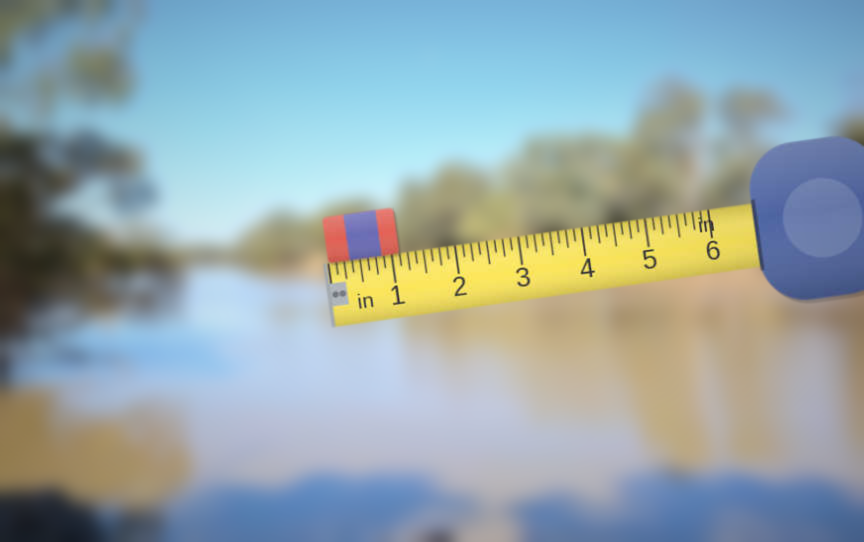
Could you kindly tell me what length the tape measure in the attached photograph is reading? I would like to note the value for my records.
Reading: 1.125 in
